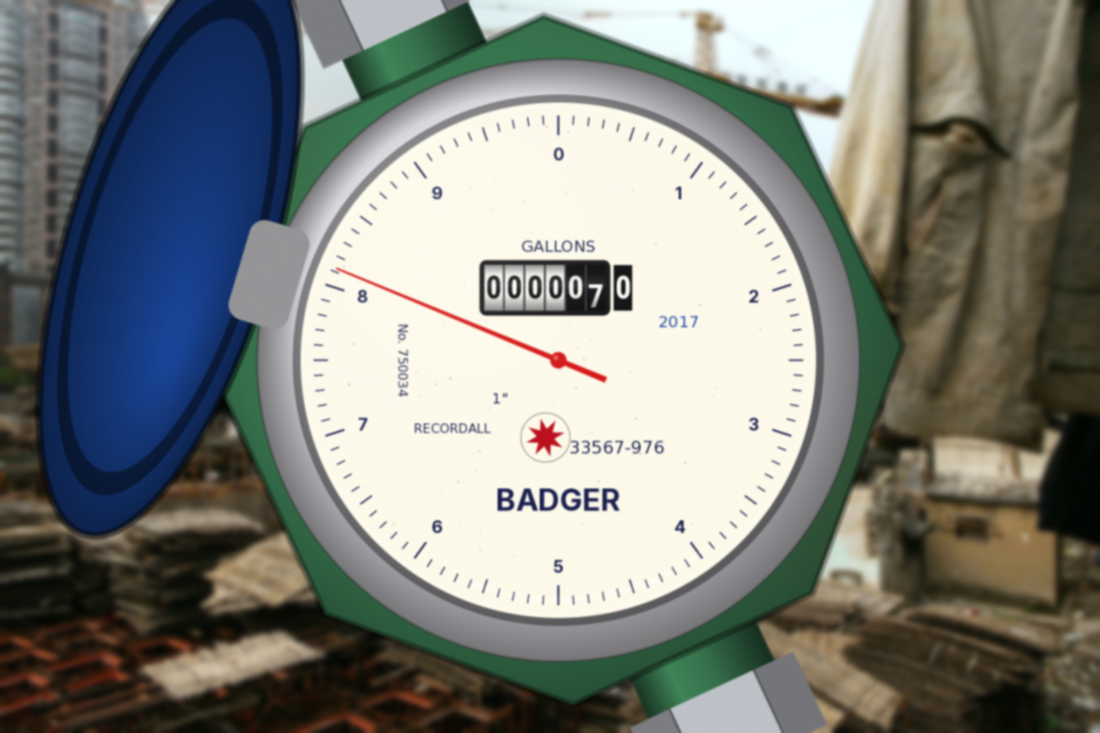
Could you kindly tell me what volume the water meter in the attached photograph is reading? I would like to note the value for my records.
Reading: 68.1 gal
